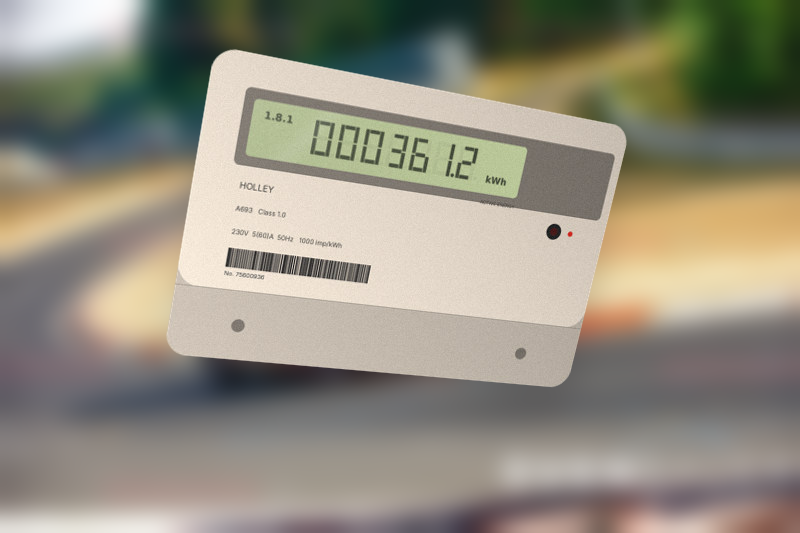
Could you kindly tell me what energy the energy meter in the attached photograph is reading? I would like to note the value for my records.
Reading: 361.2 kWh
